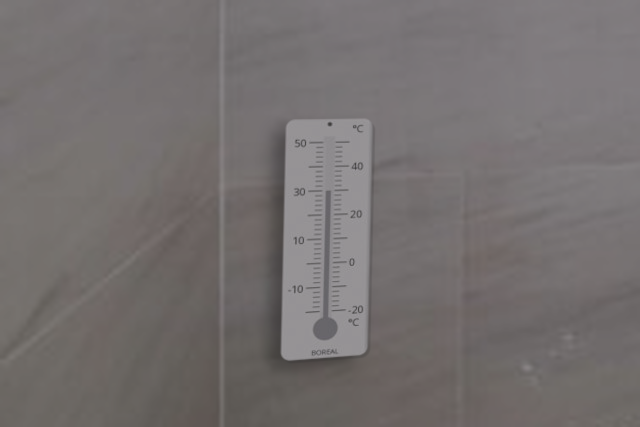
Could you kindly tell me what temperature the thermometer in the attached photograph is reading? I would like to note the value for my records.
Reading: 30 °C
